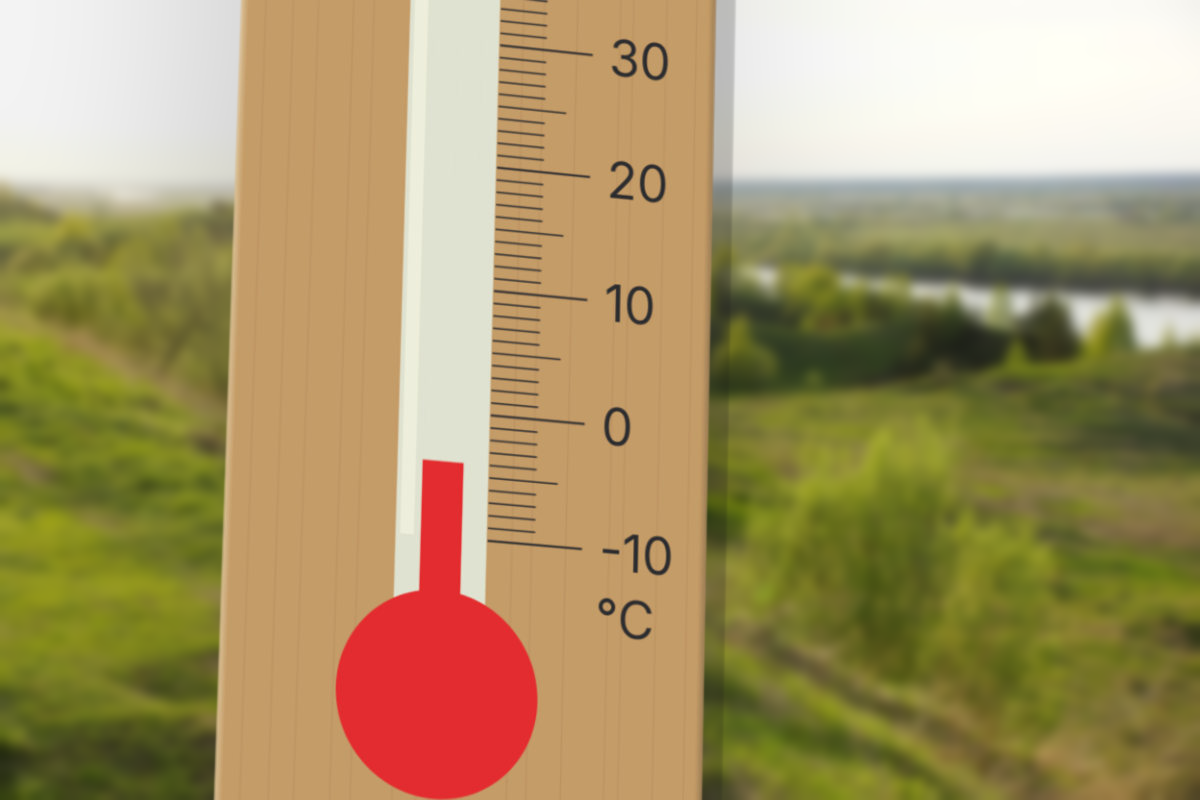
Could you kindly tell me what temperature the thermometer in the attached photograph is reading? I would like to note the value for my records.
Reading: -4 °C
